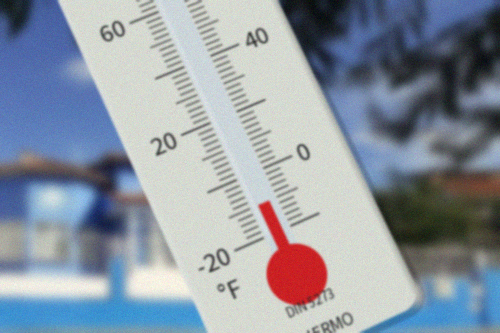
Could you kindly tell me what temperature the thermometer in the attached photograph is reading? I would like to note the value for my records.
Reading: -10 °F
